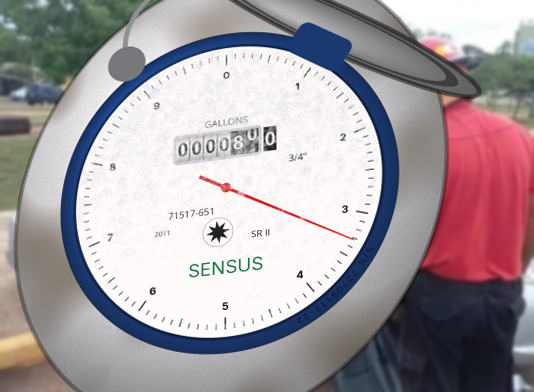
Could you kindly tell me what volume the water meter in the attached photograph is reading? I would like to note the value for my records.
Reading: 803.3 gal
